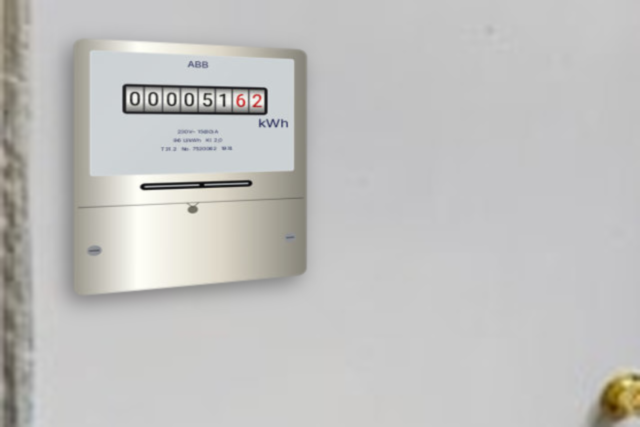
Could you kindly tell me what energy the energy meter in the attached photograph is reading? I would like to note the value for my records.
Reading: 51.62 kWh
